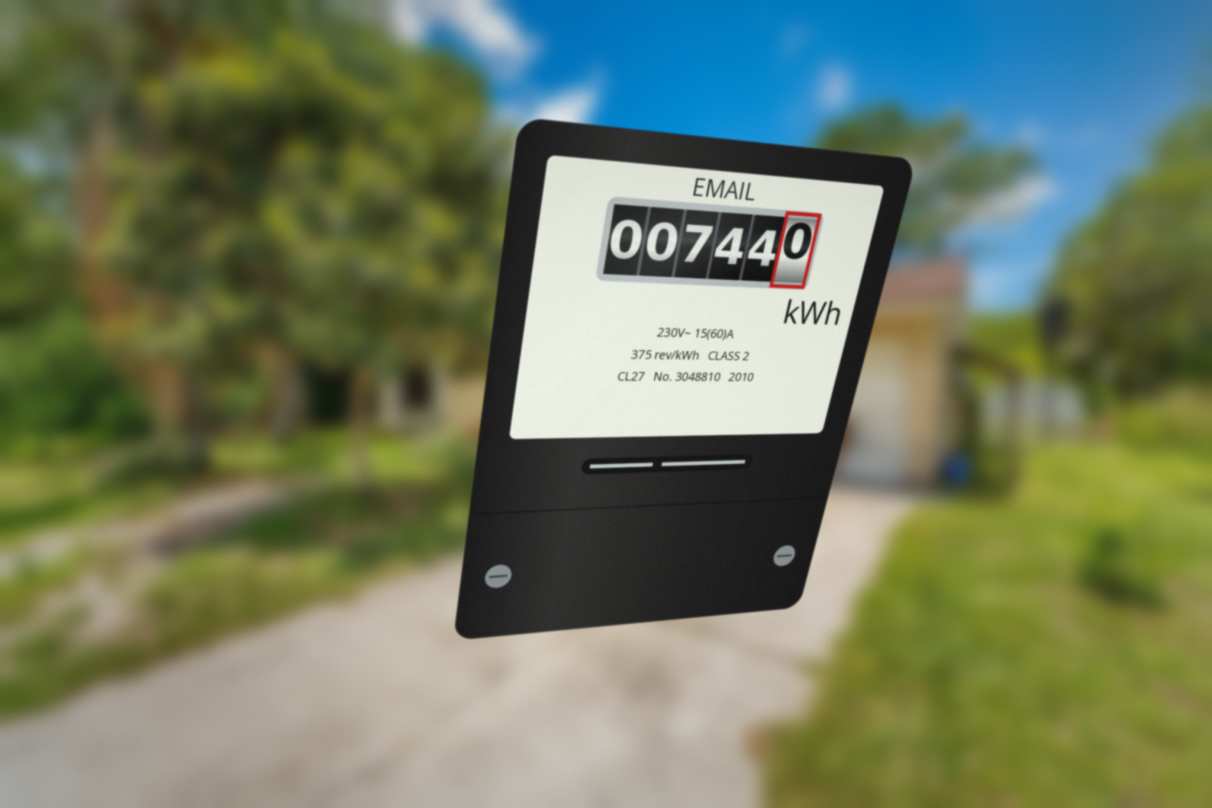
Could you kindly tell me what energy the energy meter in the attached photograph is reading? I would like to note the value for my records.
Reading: 744.0 kWh
